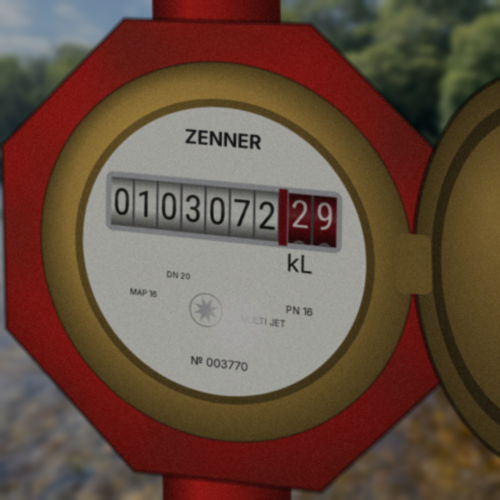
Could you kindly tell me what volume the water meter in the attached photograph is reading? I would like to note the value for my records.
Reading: 103072.29 kL
